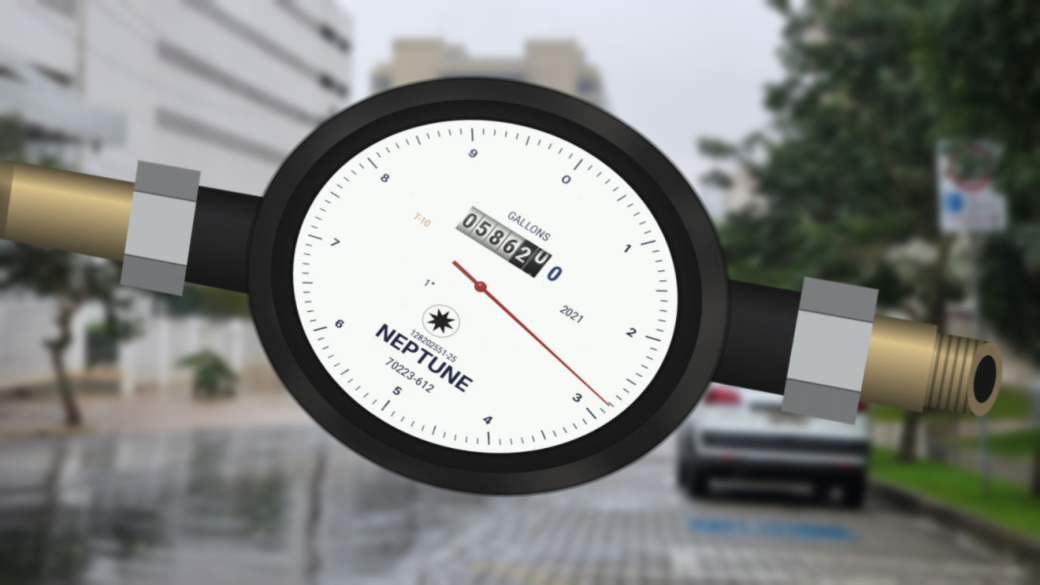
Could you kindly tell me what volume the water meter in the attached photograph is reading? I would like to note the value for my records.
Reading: 586202.8 gal
